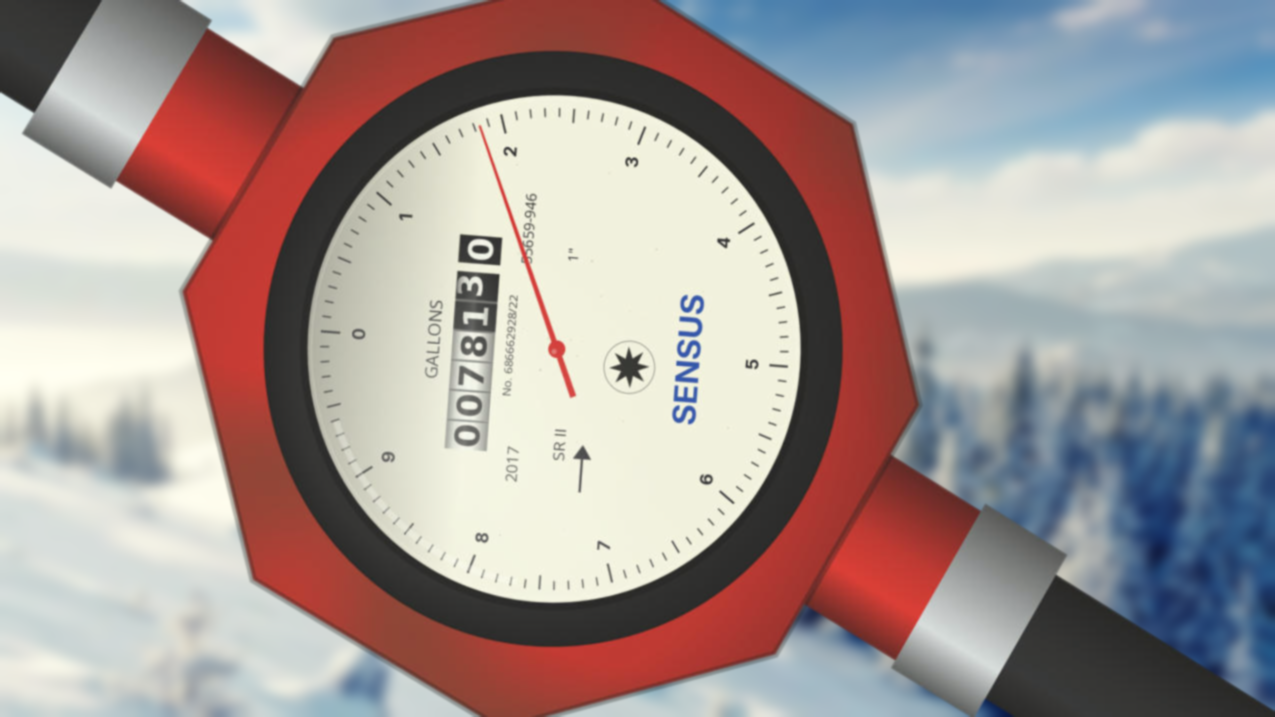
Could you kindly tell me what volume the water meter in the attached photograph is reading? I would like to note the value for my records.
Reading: 78131.8 gal
